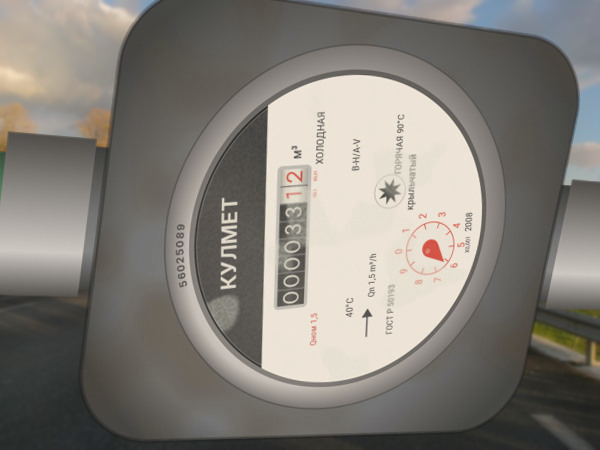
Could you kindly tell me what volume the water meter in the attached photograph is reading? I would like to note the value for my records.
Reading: 33.126 m³
